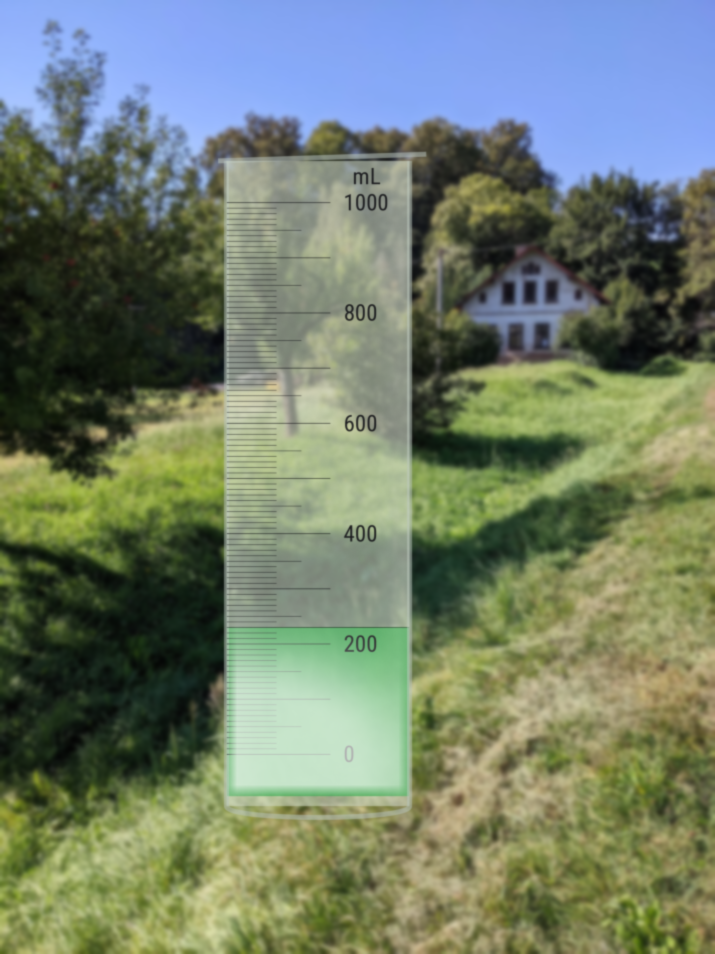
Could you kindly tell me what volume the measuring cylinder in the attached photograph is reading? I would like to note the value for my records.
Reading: 230 mL
